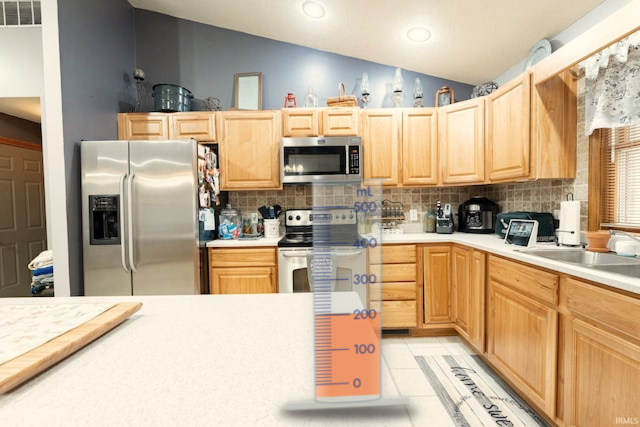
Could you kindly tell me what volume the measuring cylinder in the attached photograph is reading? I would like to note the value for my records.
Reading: 200 mL
